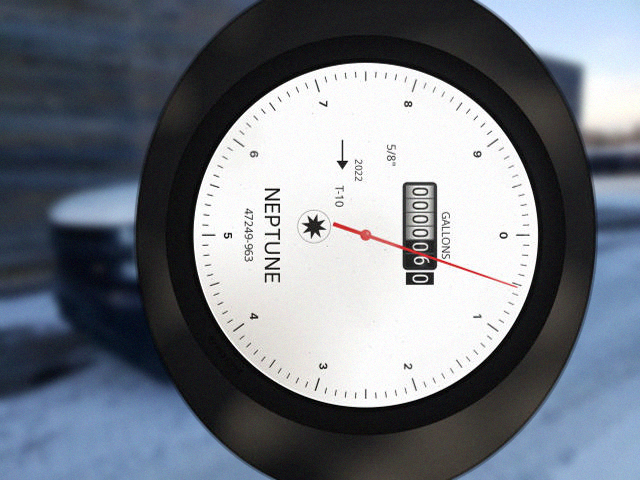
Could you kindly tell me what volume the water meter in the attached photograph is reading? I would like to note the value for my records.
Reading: 60.5 gal
